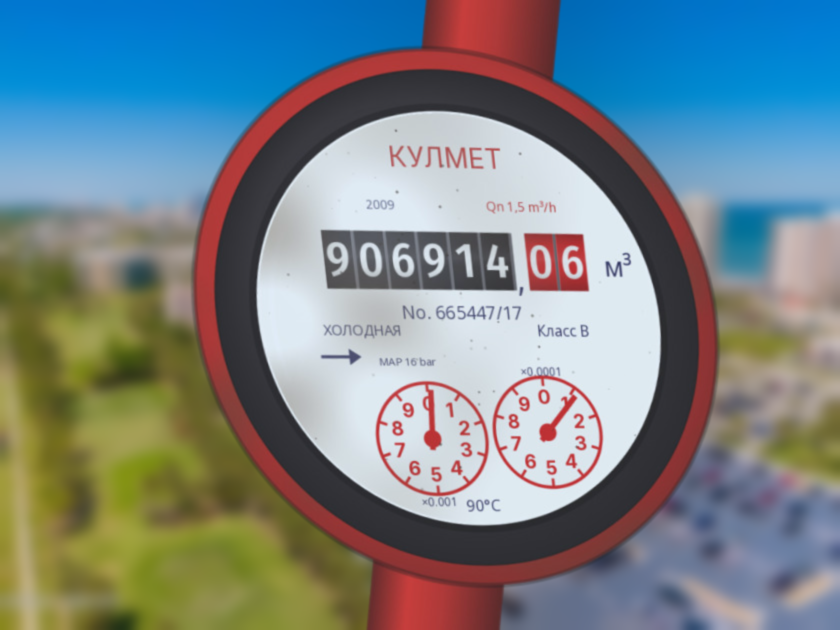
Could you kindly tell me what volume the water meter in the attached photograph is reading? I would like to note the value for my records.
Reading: 906914.0601 m³
